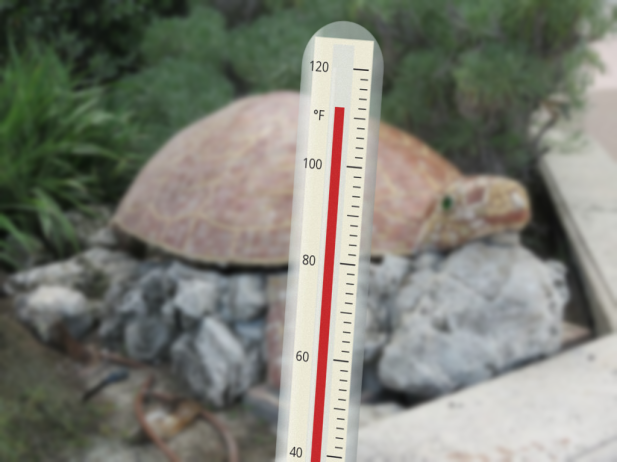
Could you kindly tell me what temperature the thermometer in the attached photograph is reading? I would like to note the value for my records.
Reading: 112 °F
